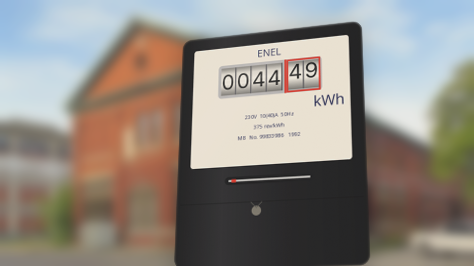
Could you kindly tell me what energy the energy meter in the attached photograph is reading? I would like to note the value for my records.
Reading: 44.49 kWh
